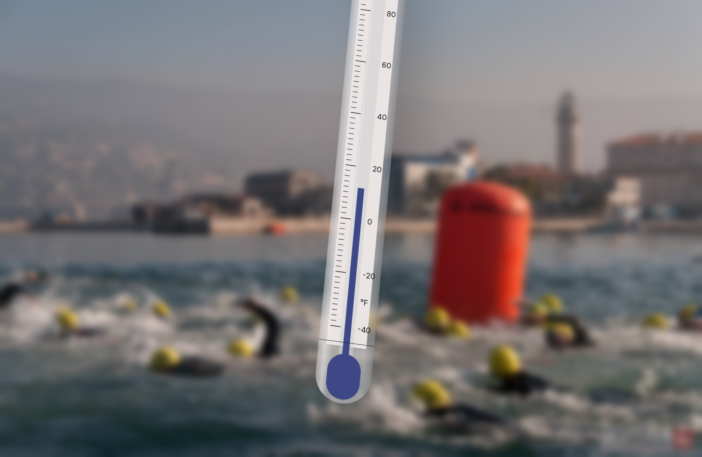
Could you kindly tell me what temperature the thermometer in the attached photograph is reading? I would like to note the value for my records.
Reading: 12 °F
